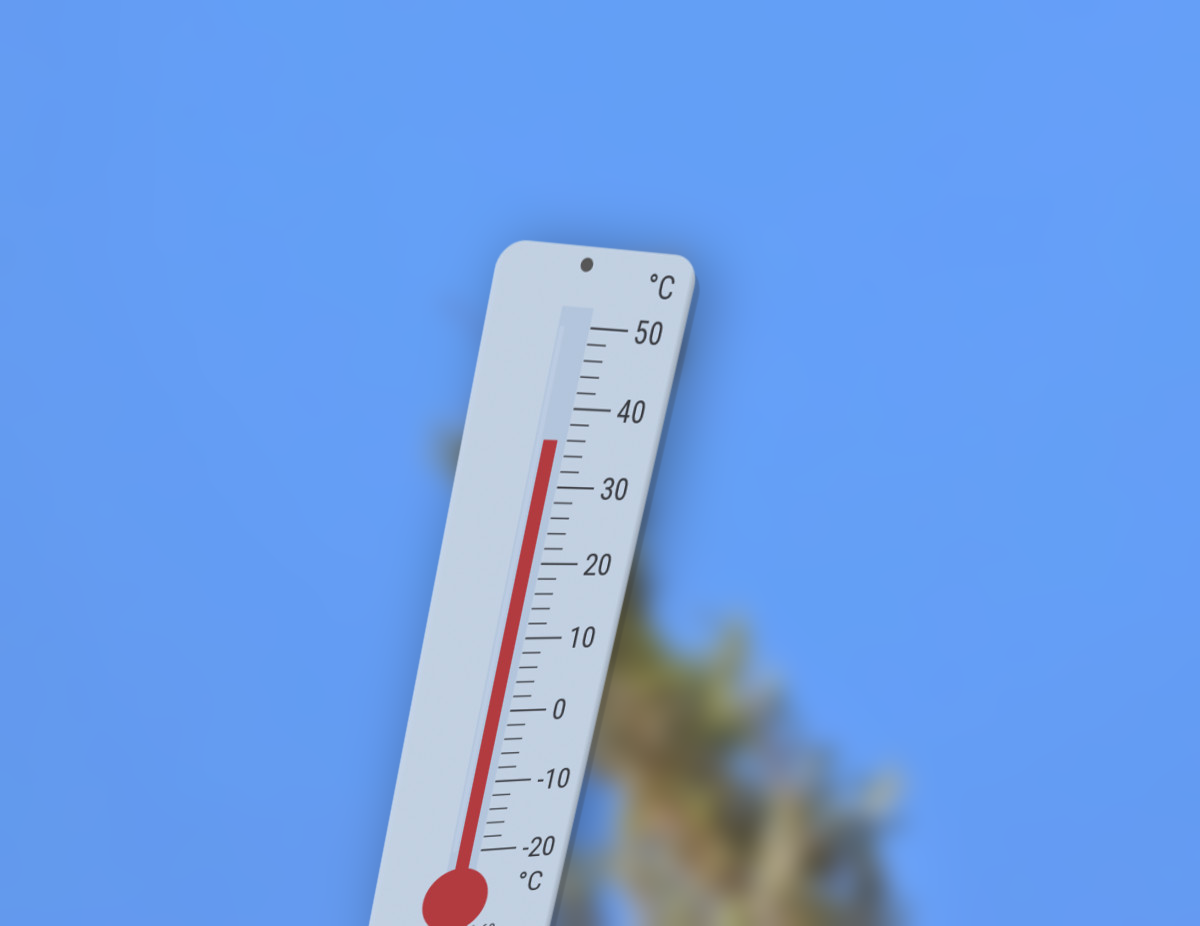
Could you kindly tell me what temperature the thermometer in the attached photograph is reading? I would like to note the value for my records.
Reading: 36 °C
